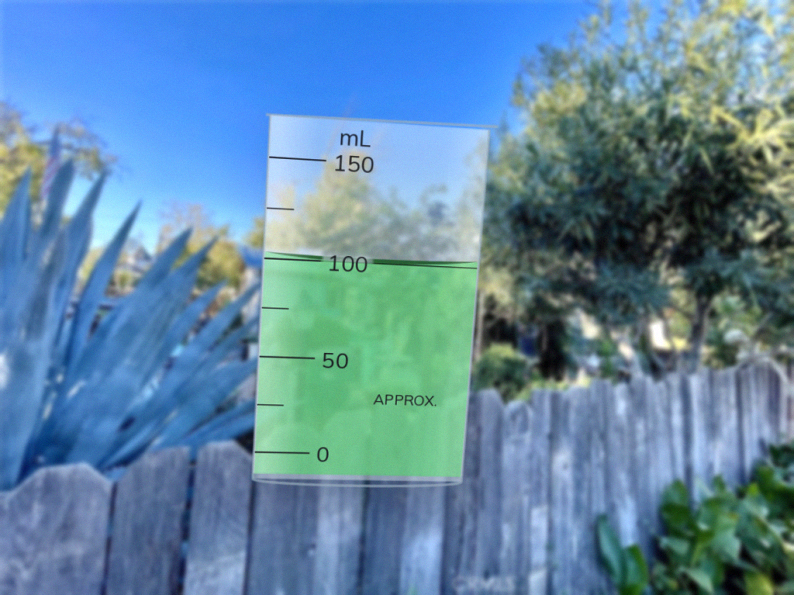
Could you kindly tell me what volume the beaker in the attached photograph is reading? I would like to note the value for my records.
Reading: 100 mL
